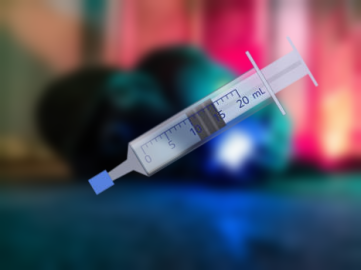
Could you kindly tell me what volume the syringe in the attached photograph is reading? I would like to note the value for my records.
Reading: 10 mL
